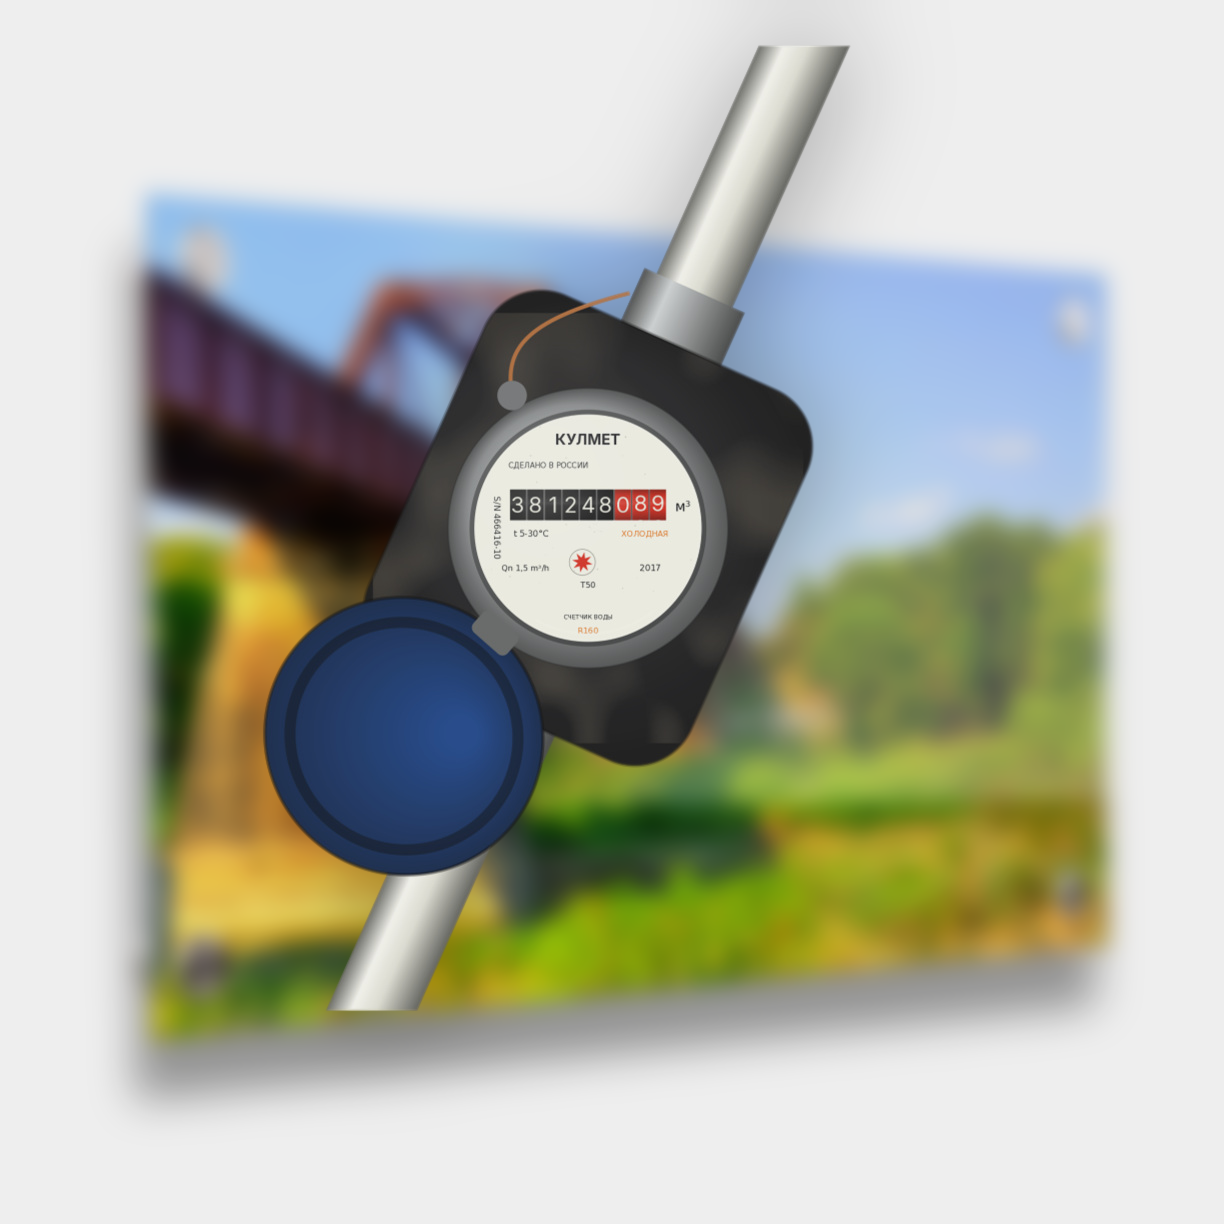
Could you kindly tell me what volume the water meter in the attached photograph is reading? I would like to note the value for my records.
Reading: 381248.089 m³
